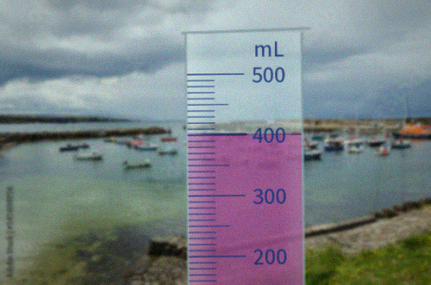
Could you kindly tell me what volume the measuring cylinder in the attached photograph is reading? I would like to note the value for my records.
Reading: 400 mL
